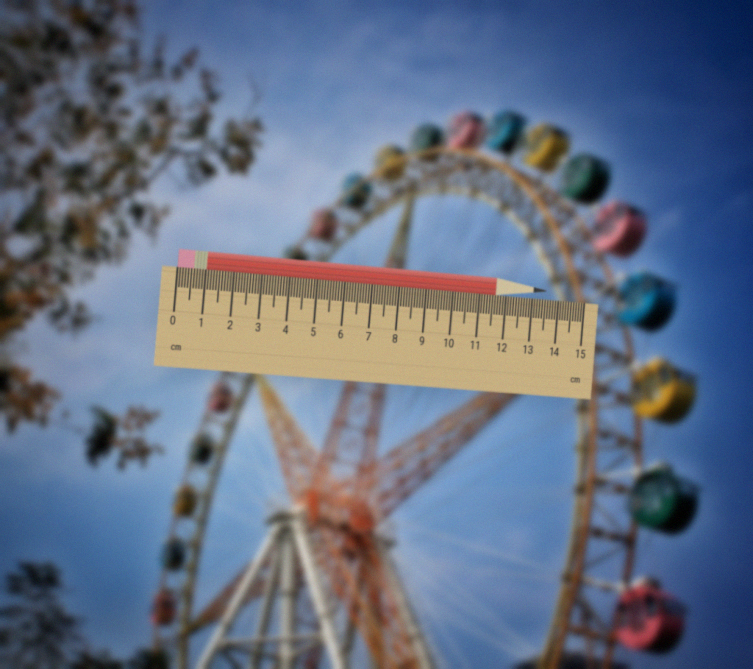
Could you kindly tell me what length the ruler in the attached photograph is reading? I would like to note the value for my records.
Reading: 13.5 cm
